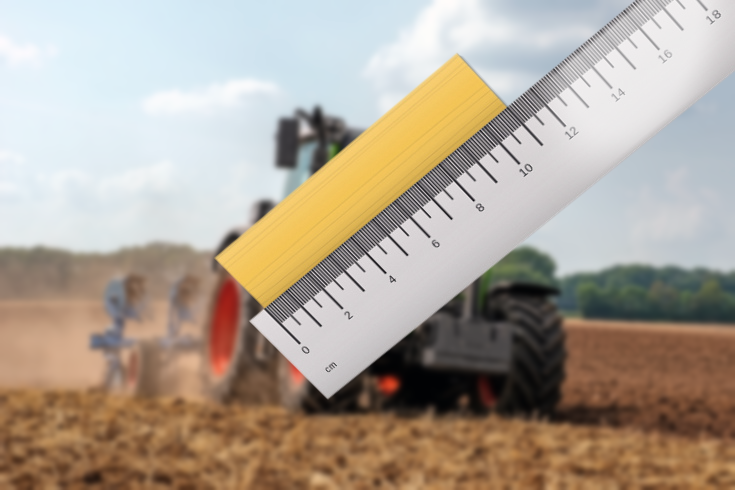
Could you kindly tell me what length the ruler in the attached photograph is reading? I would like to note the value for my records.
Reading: 11 cm
